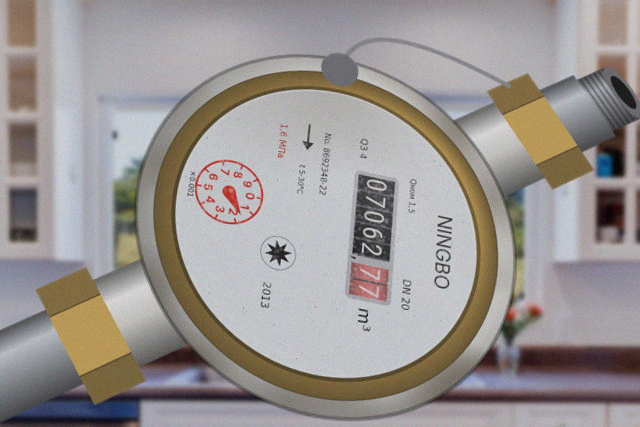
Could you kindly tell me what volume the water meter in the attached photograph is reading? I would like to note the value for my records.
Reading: 7062.771 m³
